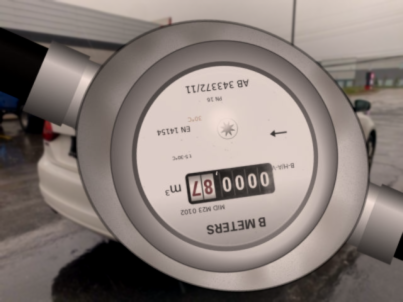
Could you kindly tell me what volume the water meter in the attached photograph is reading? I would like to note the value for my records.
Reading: 0.87 m³
